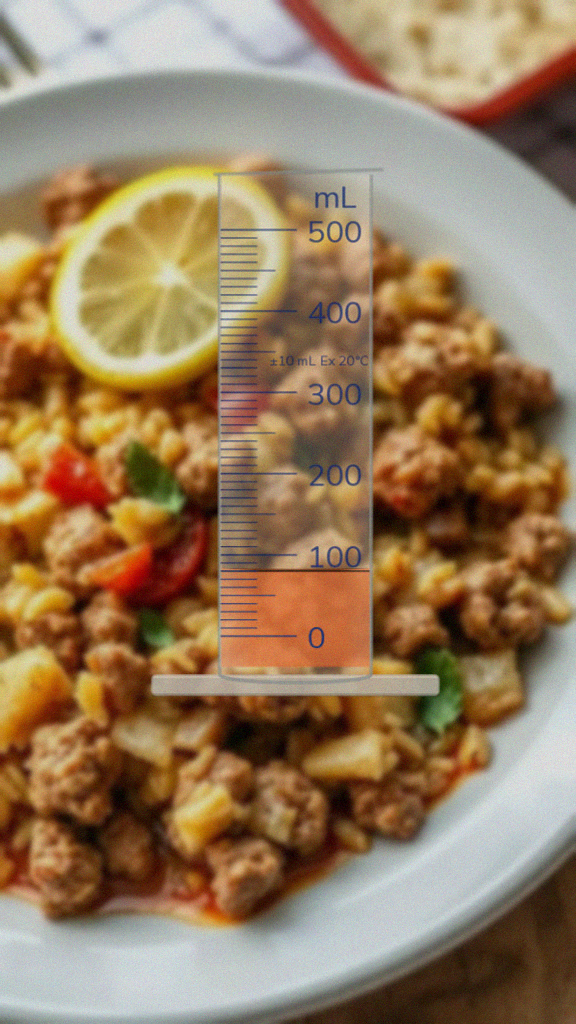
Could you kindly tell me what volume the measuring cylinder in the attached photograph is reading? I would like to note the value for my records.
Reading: 80 mL
